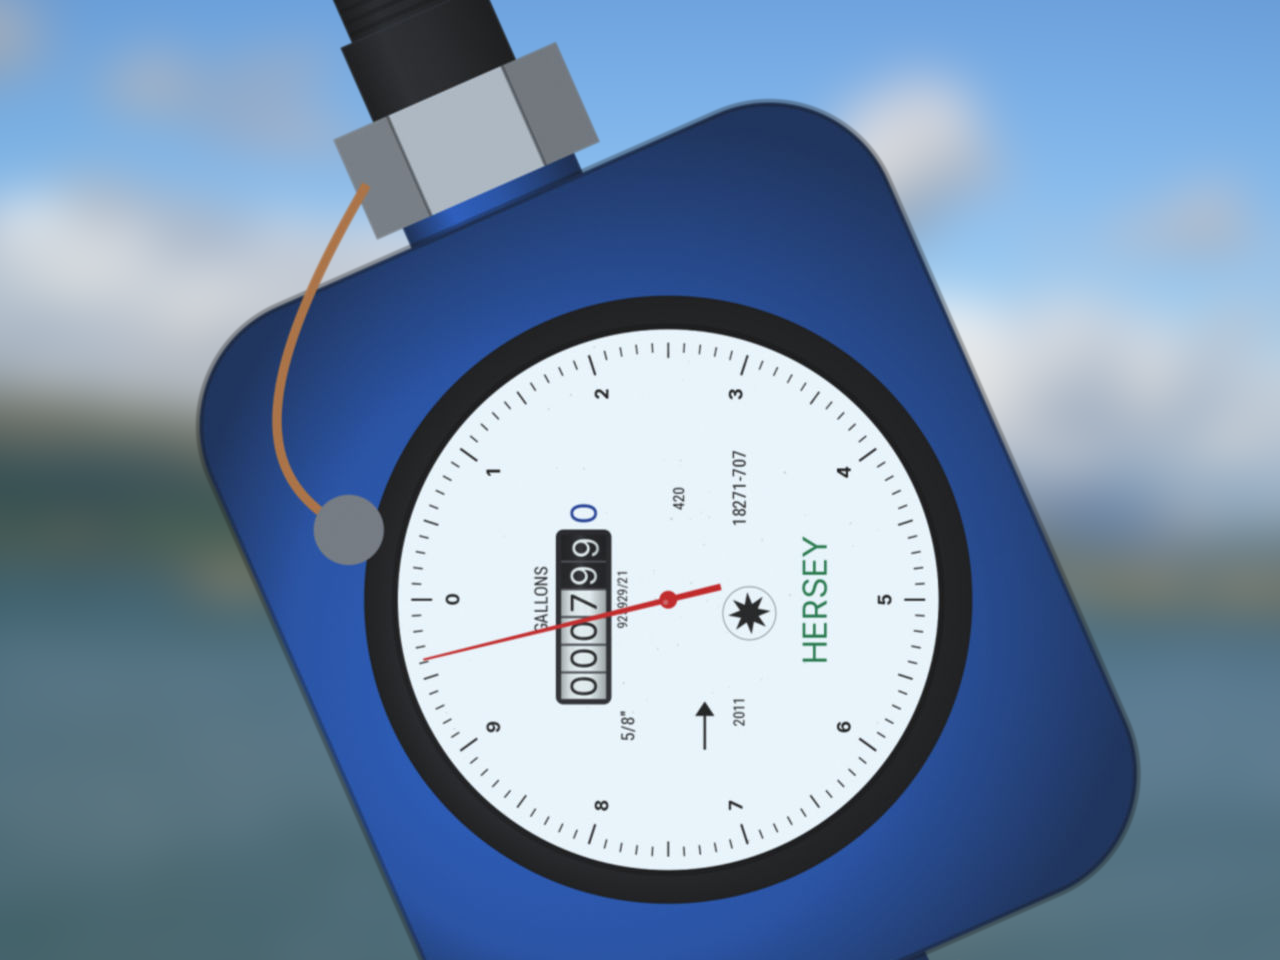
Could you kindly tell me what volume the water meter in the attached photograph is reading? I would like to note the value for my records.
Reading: 7989.6 gal
